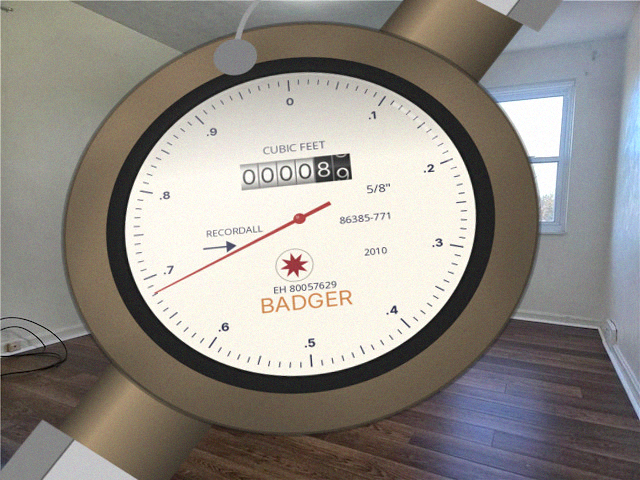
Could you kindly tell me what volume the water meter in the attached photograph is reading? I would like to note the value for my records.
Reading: 88.68 ft³
